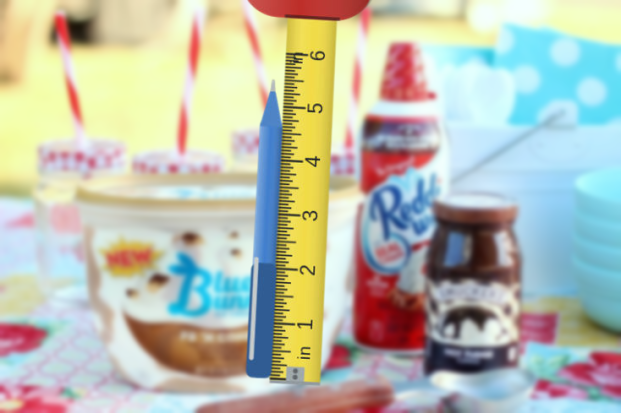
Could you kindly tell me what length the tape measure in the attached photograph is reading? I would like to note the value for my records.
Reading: 5.5 in
